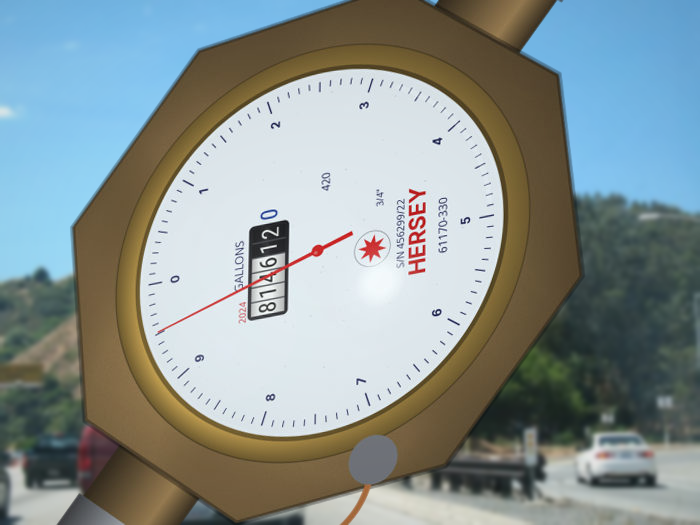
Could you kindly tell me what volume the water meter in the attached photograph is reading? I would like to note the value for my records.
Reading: 8146119.5 gal
